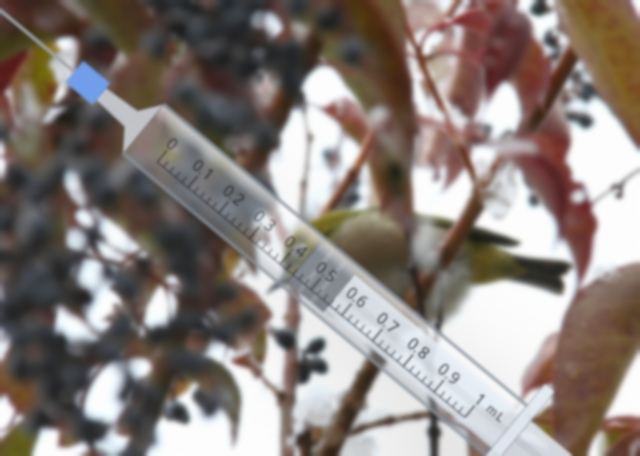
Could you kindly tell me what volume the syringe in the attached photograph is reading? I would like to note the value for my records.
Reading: 0.44 mL
